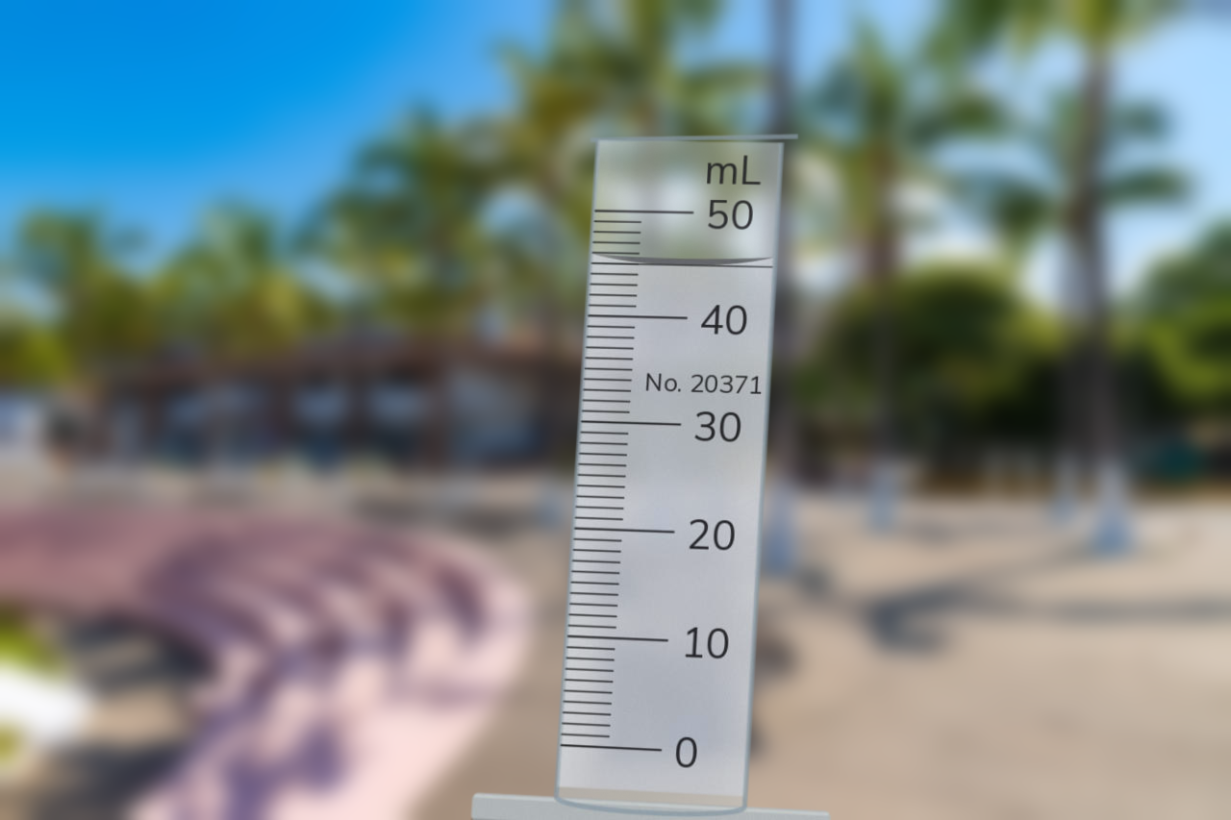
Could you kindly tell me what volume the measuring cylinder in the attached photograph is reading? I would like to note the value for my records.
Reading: 45 mL
